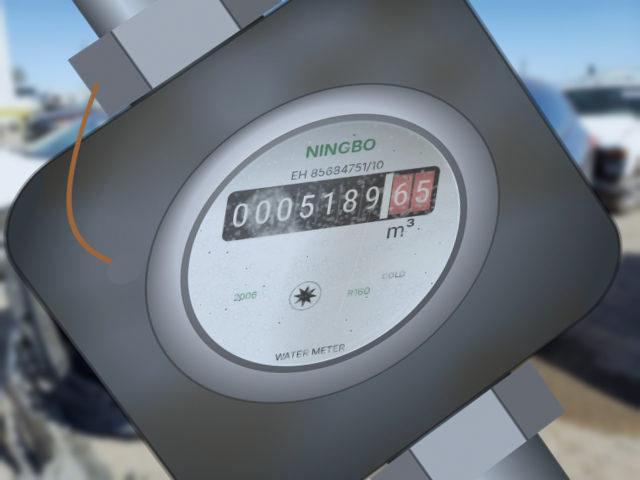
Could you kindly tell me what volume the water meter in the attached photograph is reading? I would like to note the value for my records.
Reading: 5189.65 m³
